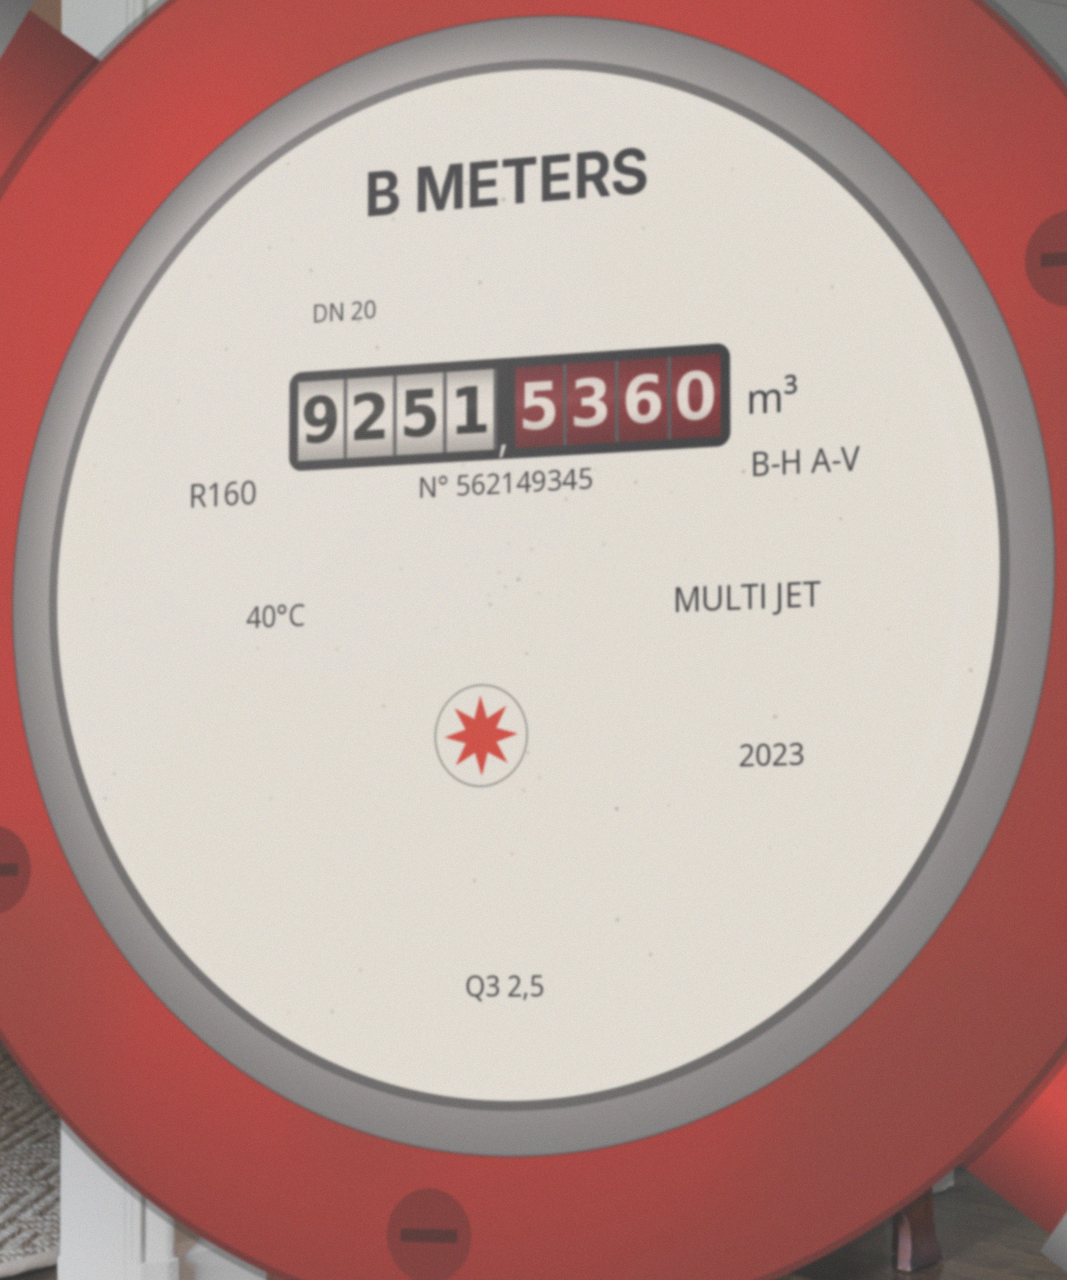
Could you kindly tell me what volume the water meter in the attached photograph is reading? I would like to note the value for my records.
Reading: 9251.5360 m³
